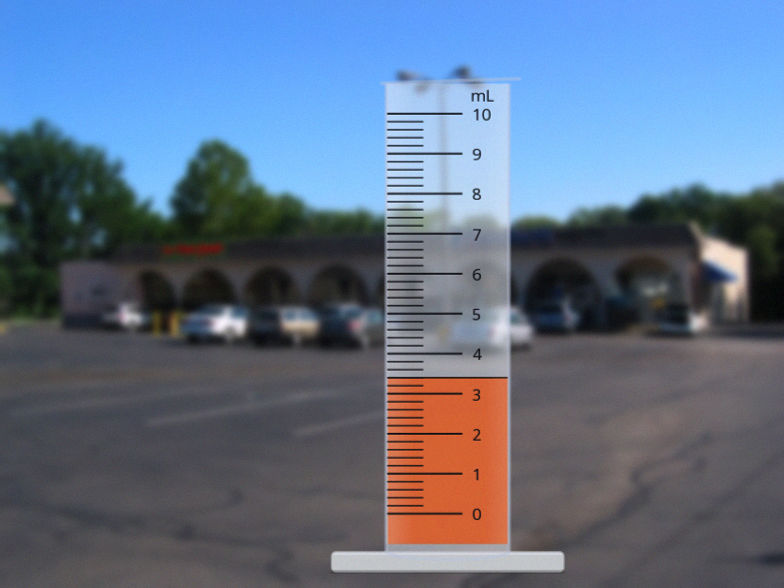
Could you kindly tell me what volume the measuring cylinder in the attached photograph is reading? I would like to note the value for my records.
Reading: 3.4 mL
